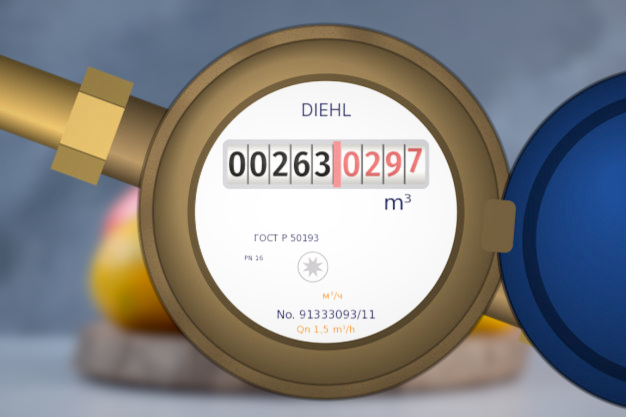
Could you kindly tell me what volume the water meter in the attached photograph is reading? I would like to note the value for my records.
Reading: 263.0297 m³
